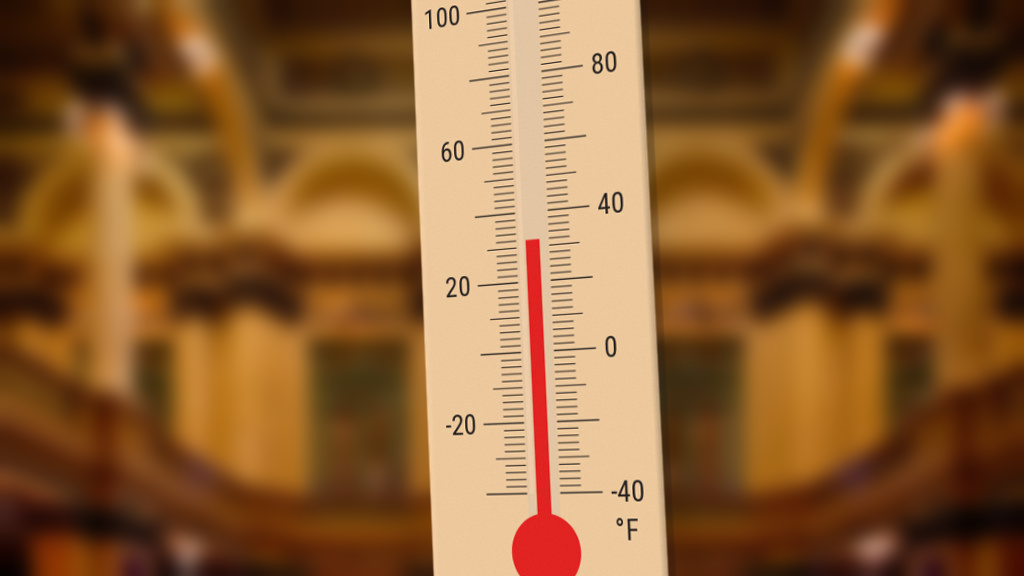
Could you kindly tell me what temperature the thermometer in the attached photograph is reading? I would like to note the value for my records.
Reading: 32 °F
